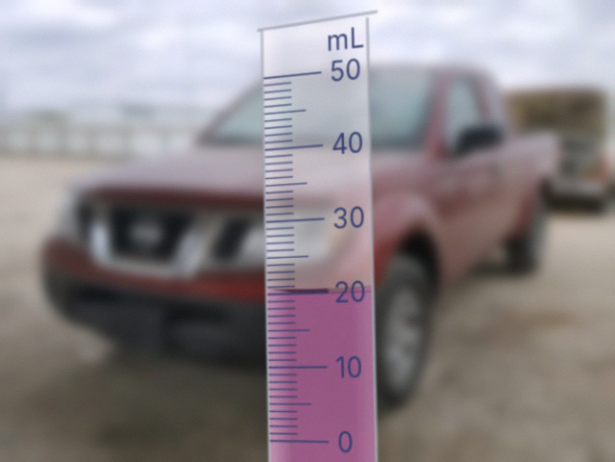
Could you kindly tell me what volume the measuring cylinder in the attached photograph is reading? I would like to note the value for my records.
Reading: 20 mL
